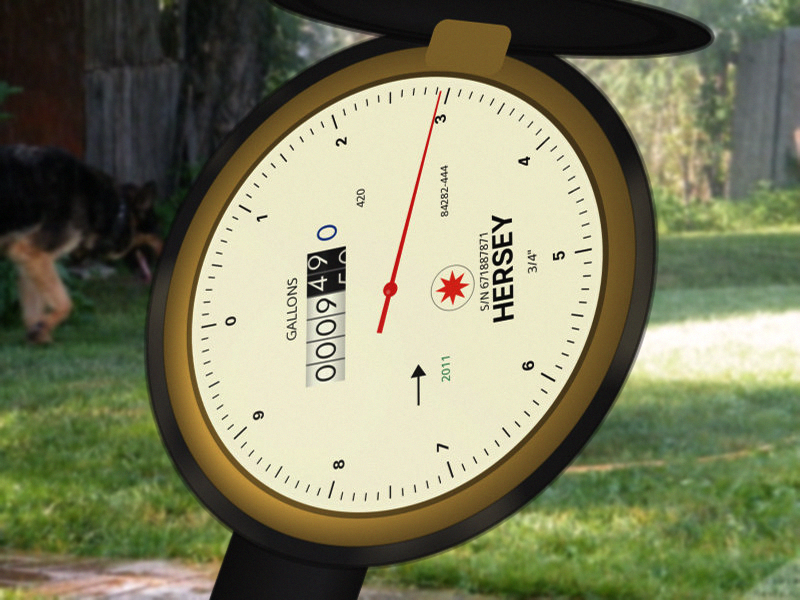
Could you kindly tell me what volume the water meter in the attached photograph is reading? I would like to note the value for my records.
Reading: 9492.9 gal
